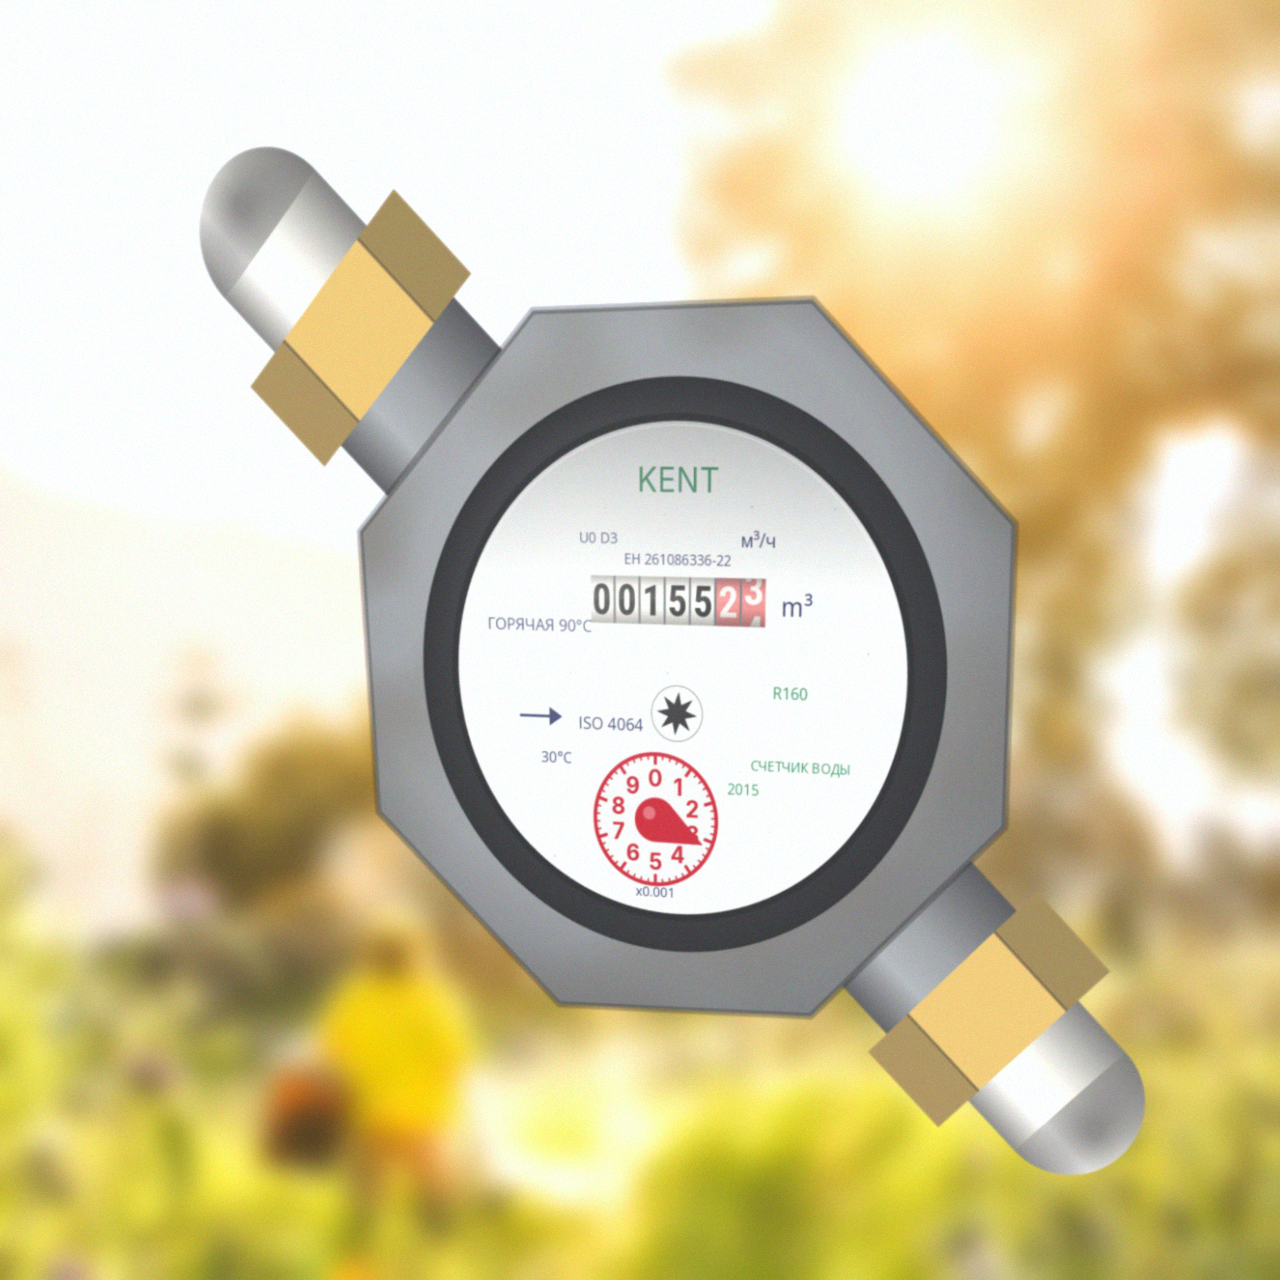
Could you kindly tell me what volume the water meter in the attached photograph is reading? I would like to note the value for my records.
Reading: 155.233 m³
